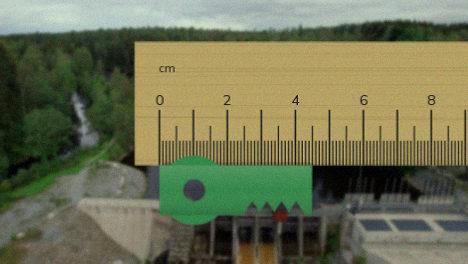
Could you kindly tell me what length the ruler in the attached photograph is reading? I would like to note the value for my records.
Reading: 4.5 cm
